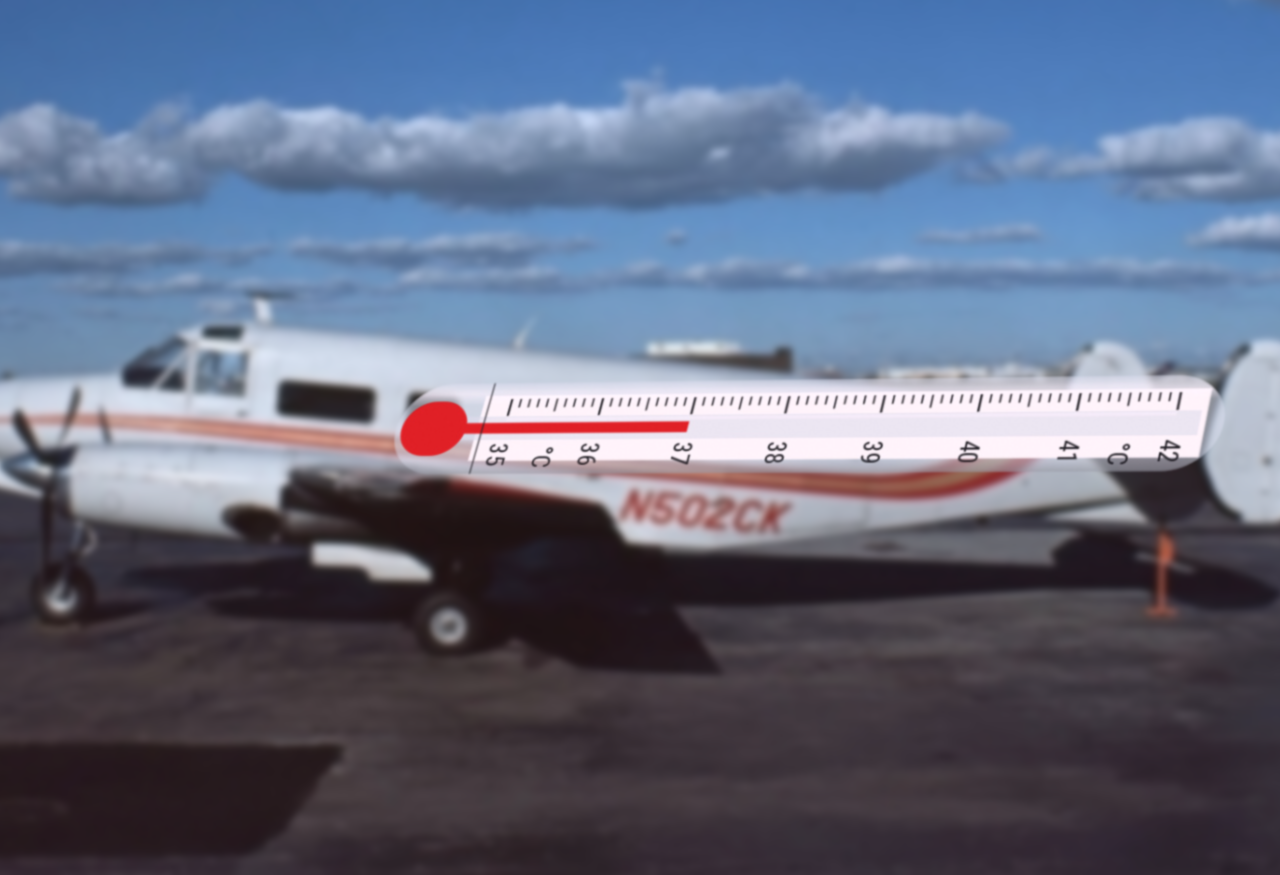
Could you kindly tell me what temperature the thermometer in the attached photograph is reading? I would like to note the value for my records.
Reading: 37 °C
